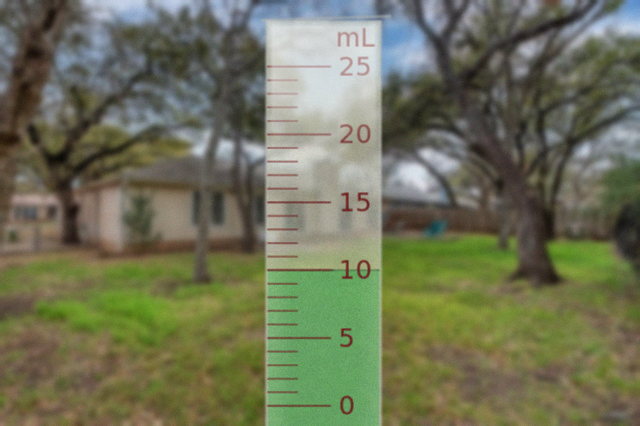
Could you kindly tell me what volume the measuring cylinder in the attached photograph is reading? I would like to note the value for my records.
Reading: 10 mL
